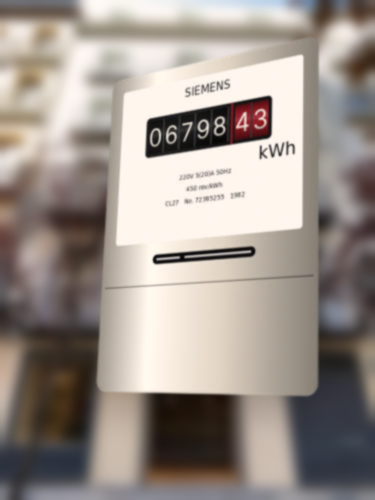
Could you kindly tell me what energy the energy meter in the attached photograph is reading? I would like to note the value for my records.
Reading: 6798.43 kWh
